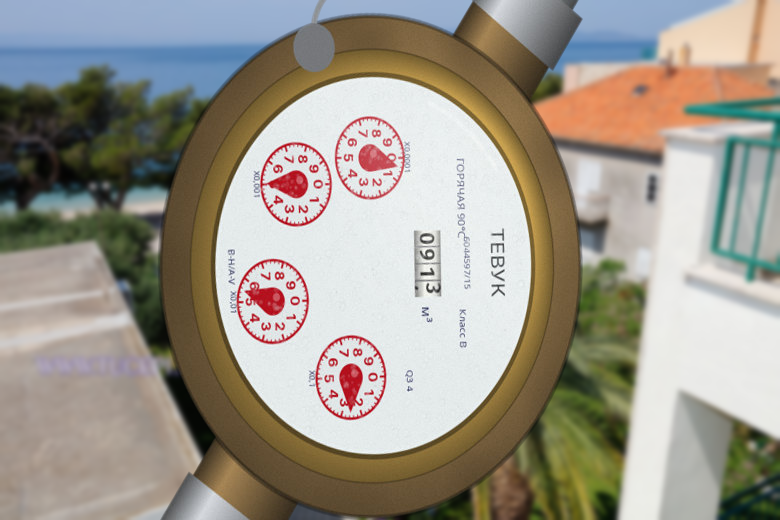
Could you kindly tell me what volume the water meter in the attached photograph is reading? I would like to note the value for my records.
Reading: 913.2550 m³
